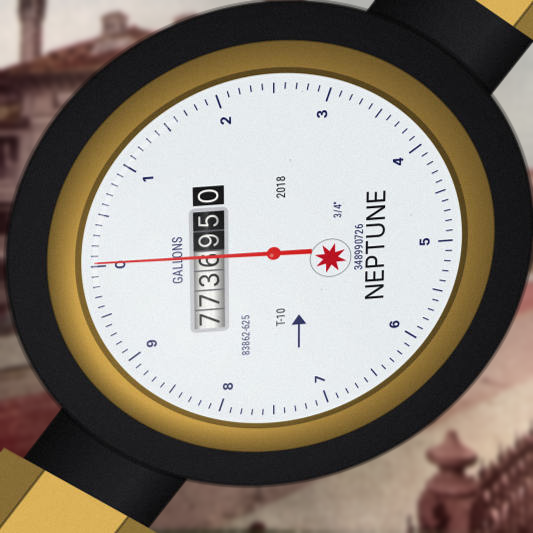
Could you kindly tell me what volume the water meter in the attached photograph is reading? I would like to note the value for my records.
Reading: 7736950.0 gal
